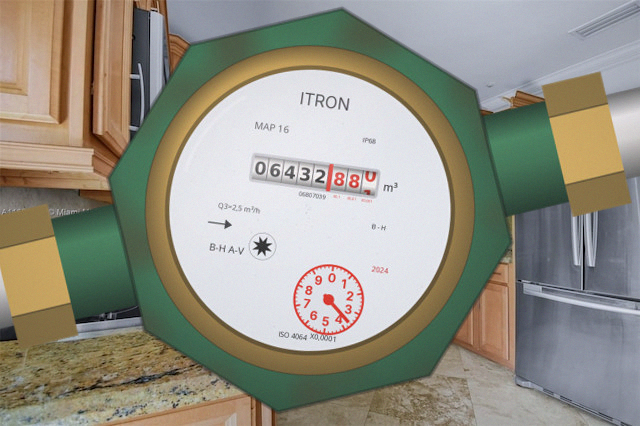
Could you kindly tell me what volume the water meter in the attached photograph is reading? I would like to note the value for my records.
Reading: 6432.8803 m³
